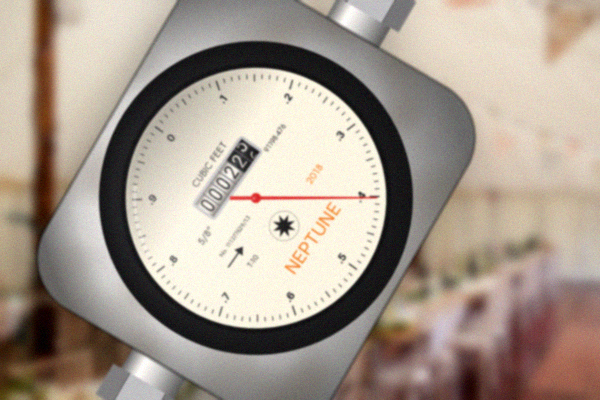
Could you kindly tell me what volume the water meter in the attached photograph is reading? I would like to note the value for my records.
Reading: 225.40 ft³
